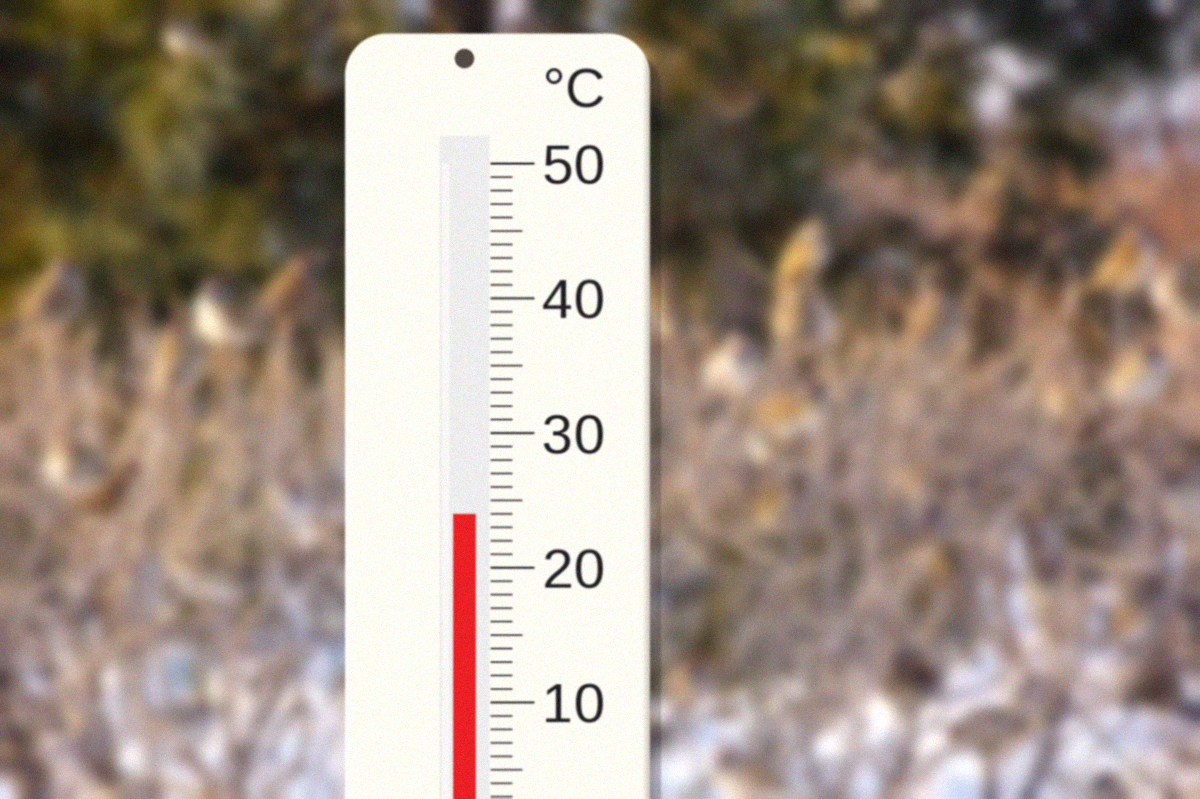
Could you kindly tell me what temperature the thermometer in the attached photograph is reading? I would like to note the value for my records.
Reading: 24 °C
